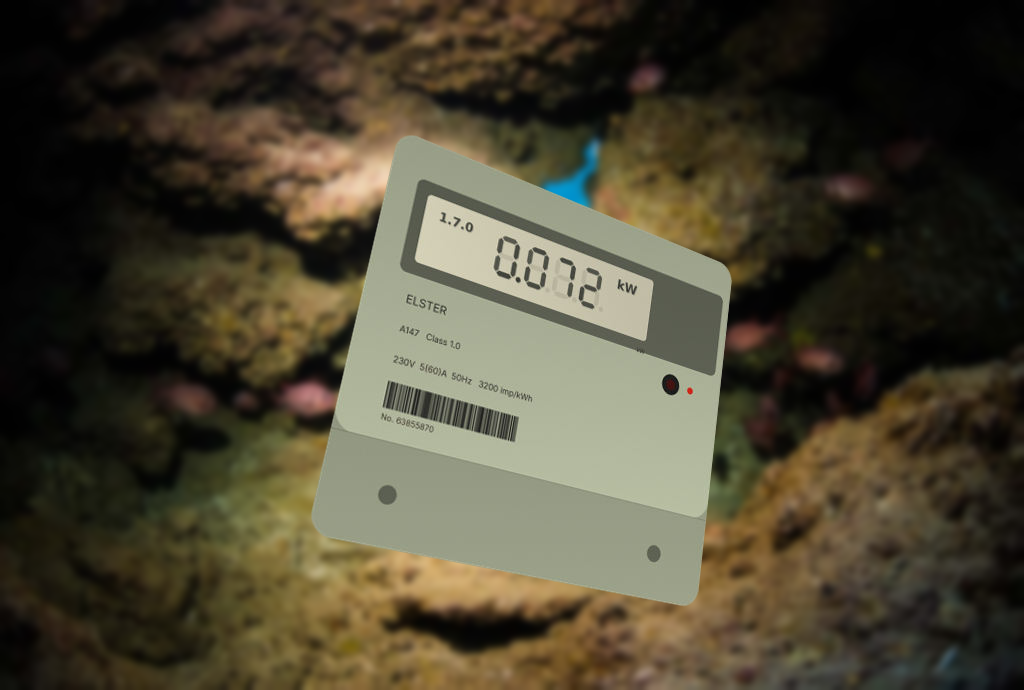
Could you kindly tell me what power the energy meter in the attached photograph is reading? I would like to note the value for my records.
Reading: 0.072 kW
